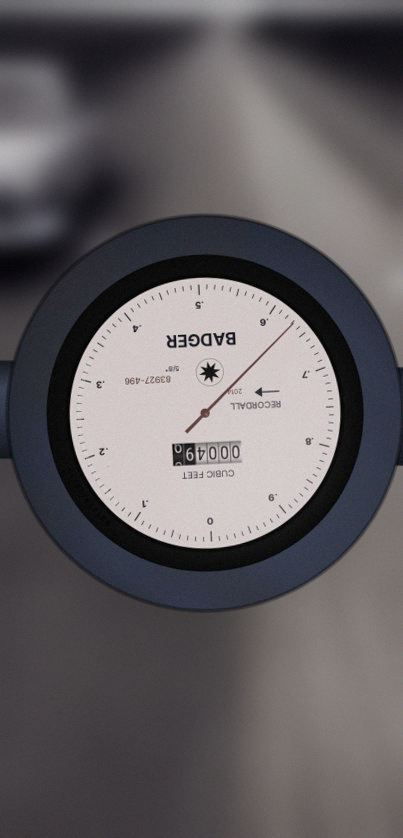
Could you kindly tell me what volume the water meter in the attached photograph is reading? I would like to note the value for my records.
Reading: 498.63 ft³
